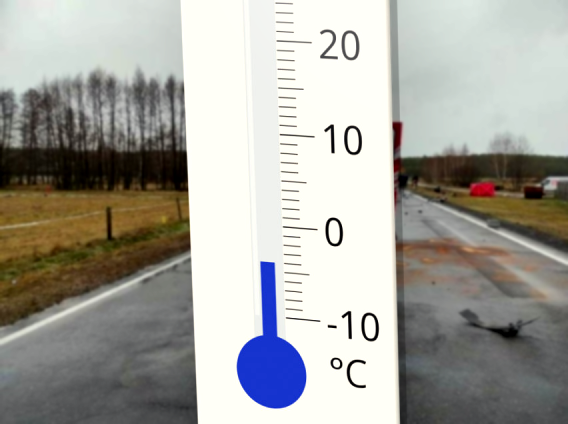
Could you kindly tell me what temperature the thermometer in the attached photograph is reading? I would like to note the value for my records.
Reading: -4 °C
